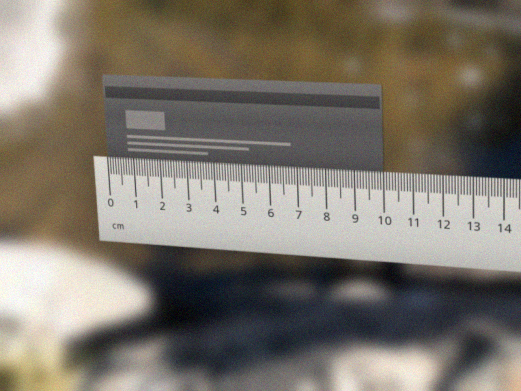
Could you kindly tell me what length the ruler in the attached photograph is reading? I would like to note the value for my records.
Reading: 10 cm
